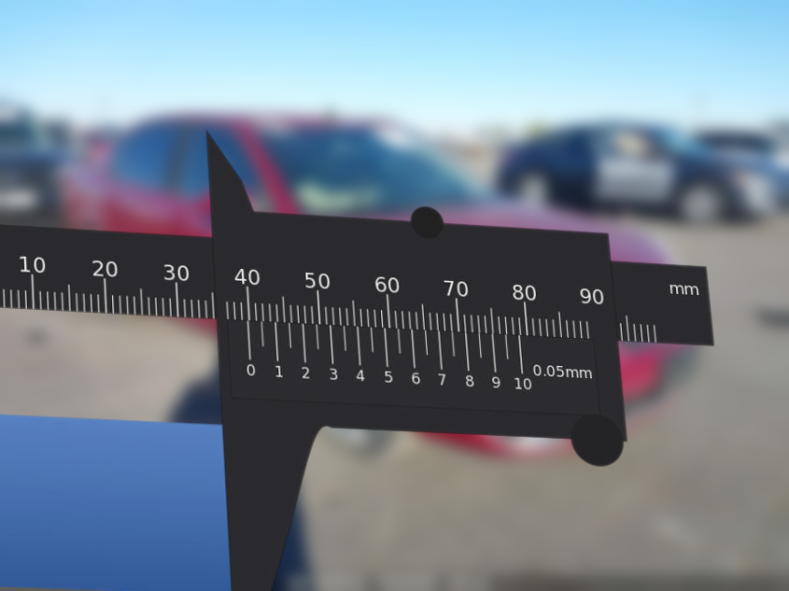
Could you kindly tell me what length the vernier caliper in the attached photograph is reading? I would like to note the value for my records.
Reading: 39.8 mm
